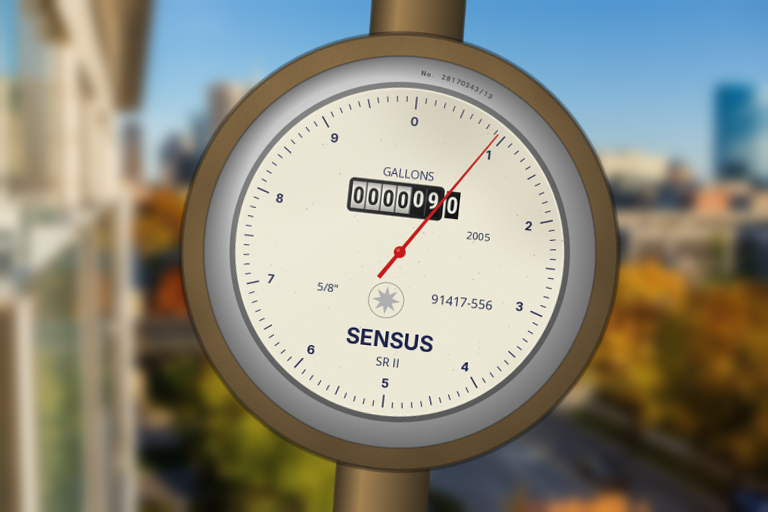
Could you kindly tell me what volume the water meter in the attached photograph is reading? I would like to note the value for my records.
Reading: 90.9 gal
